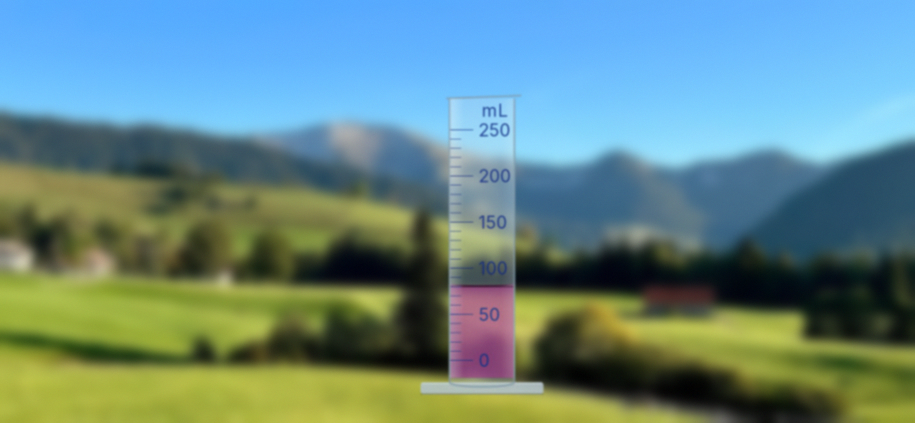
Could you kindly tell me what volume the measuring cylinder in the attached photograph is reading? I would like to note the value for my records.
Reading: 80 mL
